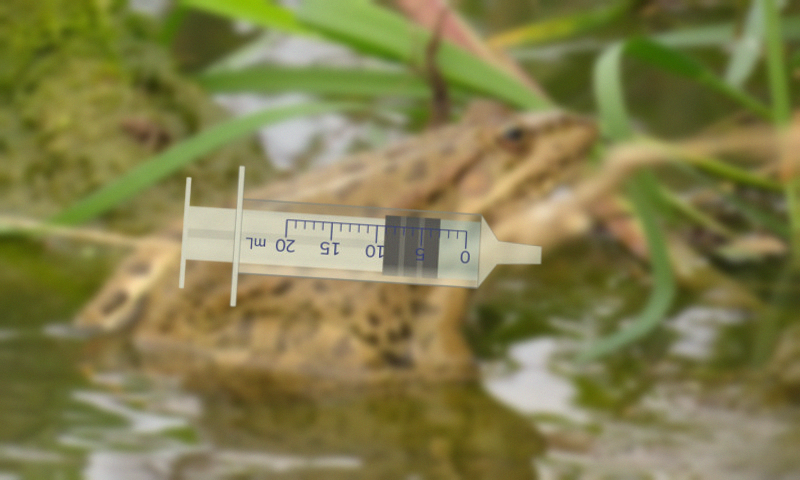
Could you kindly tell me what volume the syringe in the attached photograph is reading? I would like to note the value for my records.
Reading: 3 mL
